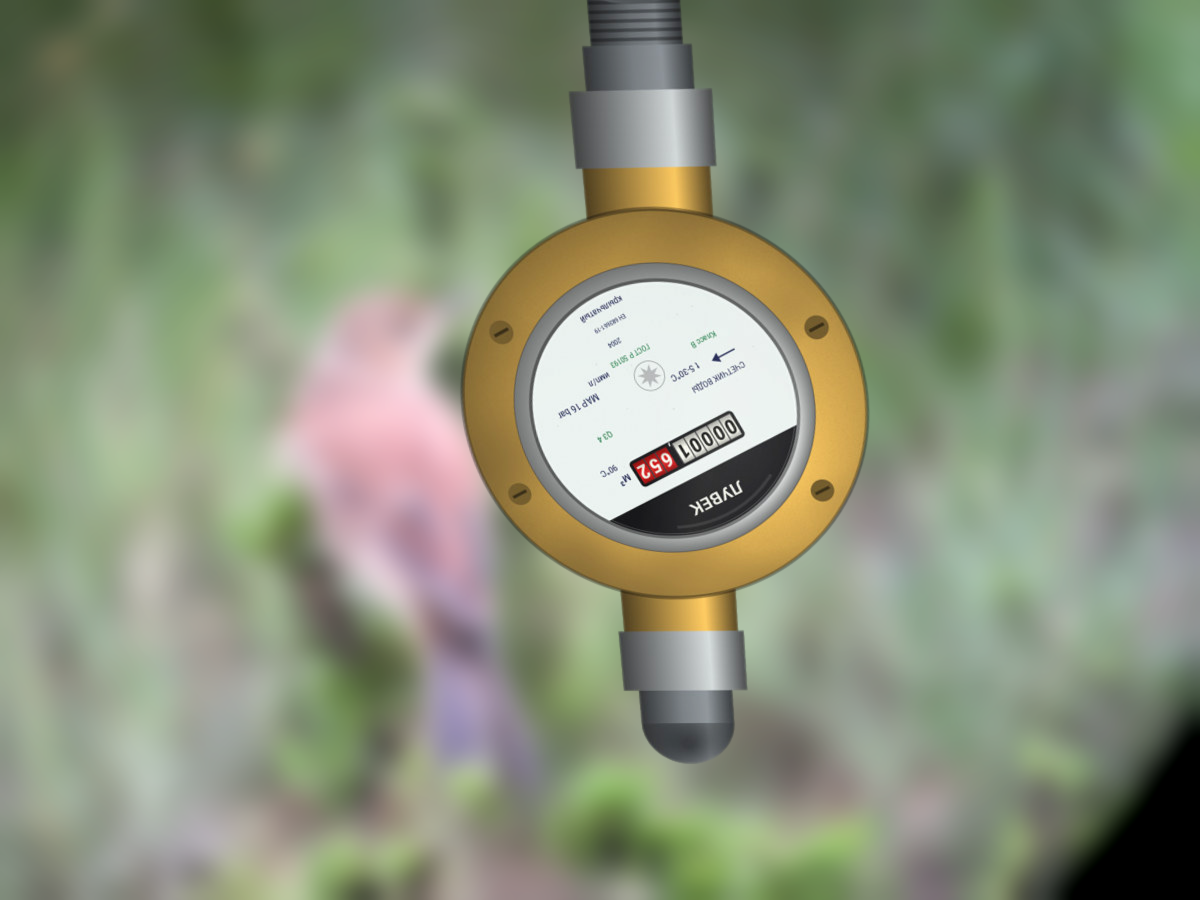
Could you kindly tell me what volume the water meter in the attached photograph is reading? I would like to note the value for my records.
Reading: 1.652 m³
